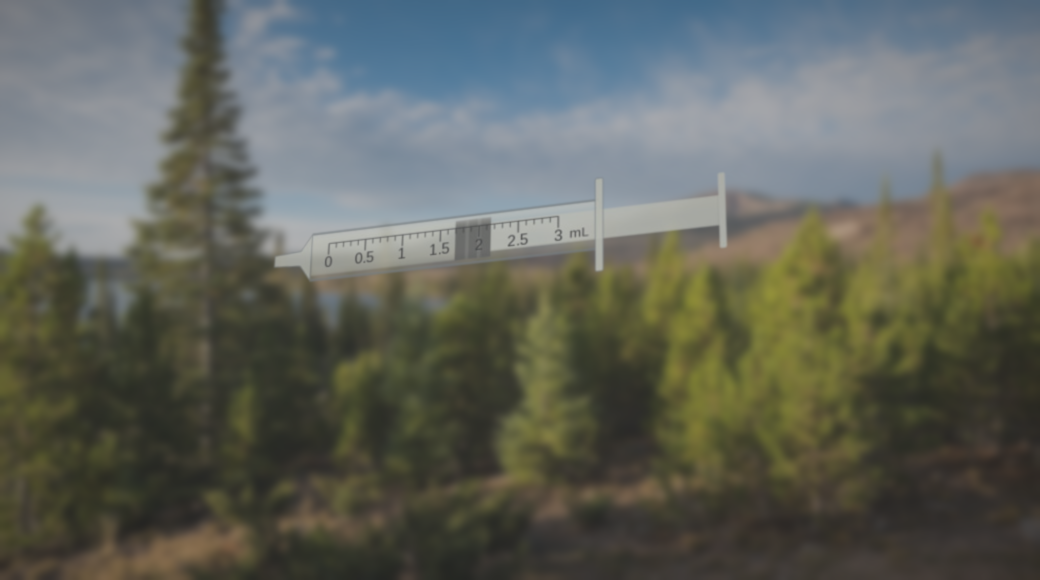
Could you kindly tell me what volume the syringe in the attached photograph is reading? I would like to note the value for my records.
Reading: 1.7 mL
